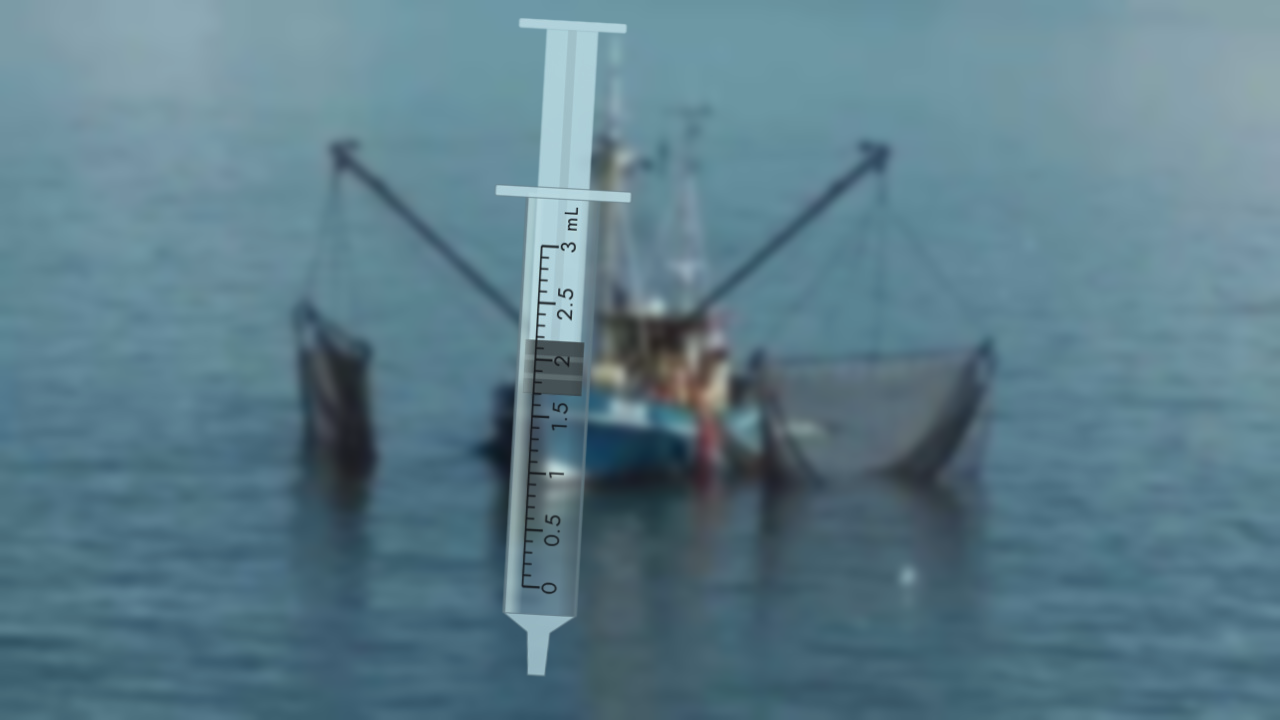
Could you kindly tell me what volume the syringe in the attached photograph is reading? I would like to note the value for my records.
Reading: 1.7 mL
